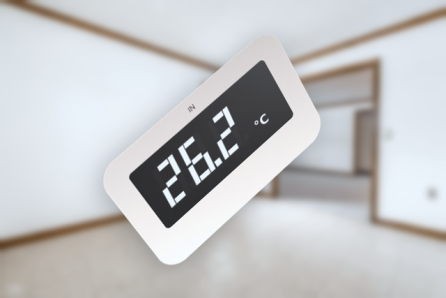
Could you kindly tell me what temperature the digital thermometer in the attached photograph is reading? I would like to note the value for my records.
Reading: 26.2 °C
